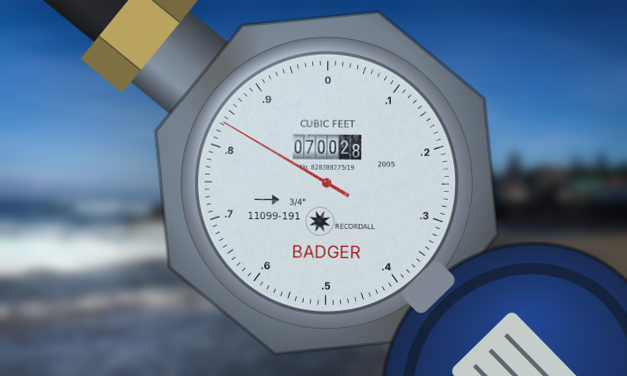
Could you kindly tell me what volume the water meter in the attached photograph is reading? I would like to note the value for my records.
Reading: 70027.83 ft³
